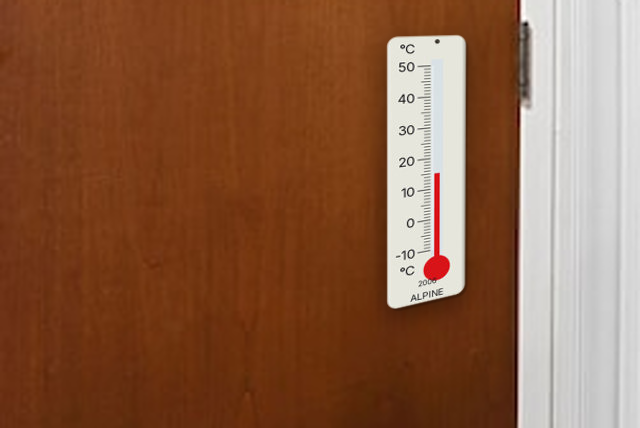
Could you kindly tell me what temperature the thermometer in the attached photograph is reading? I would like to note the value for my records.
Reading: 15 °C
